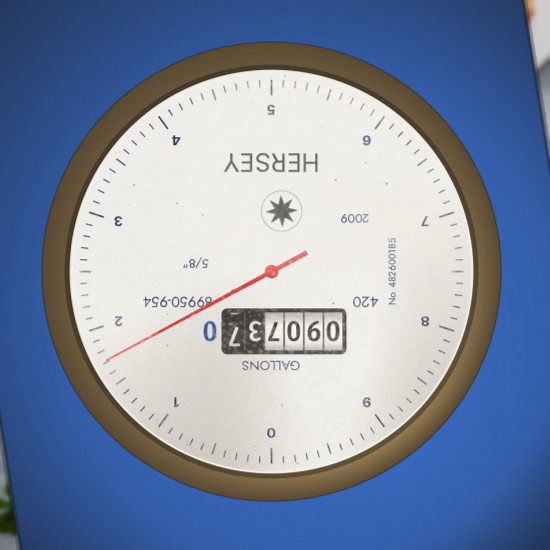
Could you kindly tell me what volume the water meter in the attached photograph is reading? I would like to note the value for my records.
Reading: 907371.7 gal
